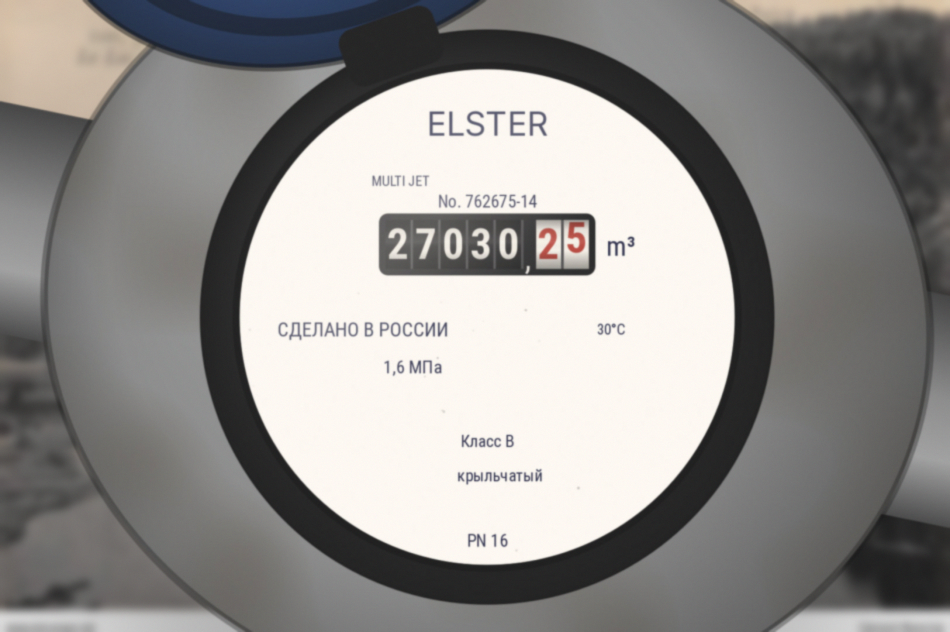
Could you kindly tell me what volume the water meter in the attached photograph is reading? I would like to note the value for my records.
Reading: 27030.25 m³
